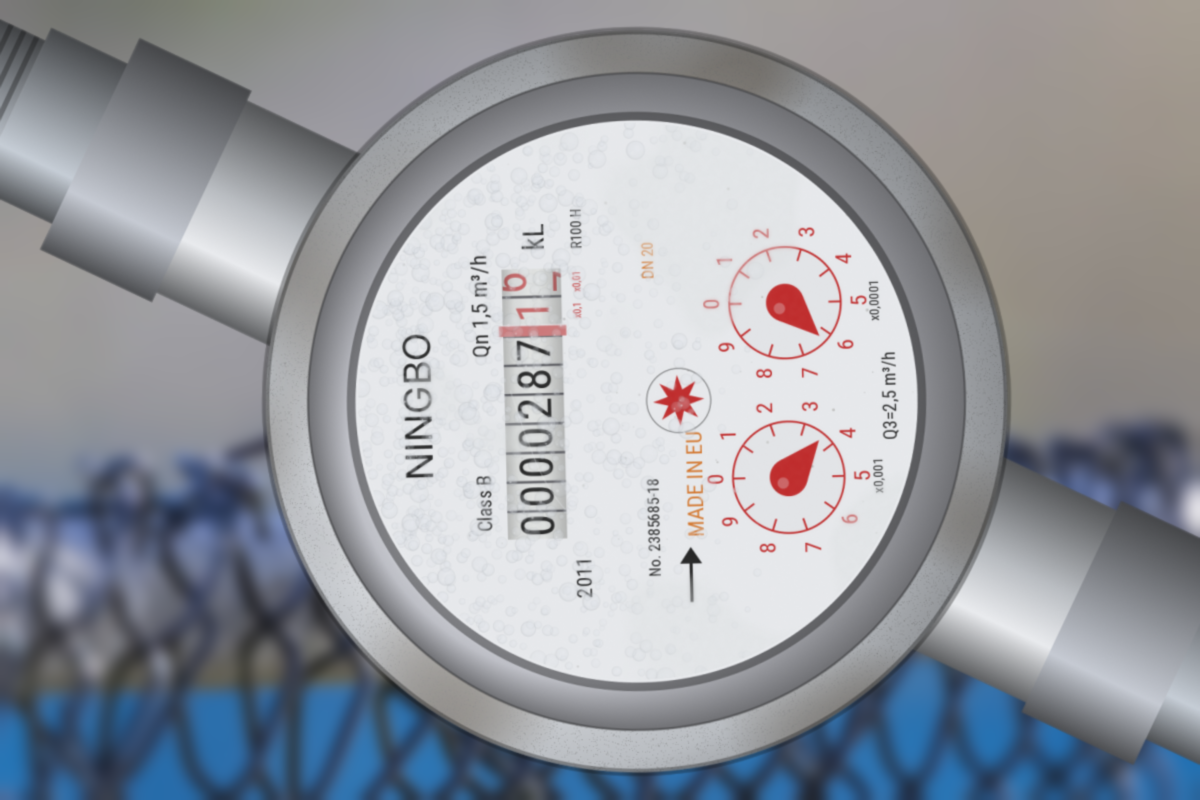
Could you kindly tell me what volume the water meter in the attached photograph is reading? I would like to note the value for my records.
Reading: 287.1636 kL
